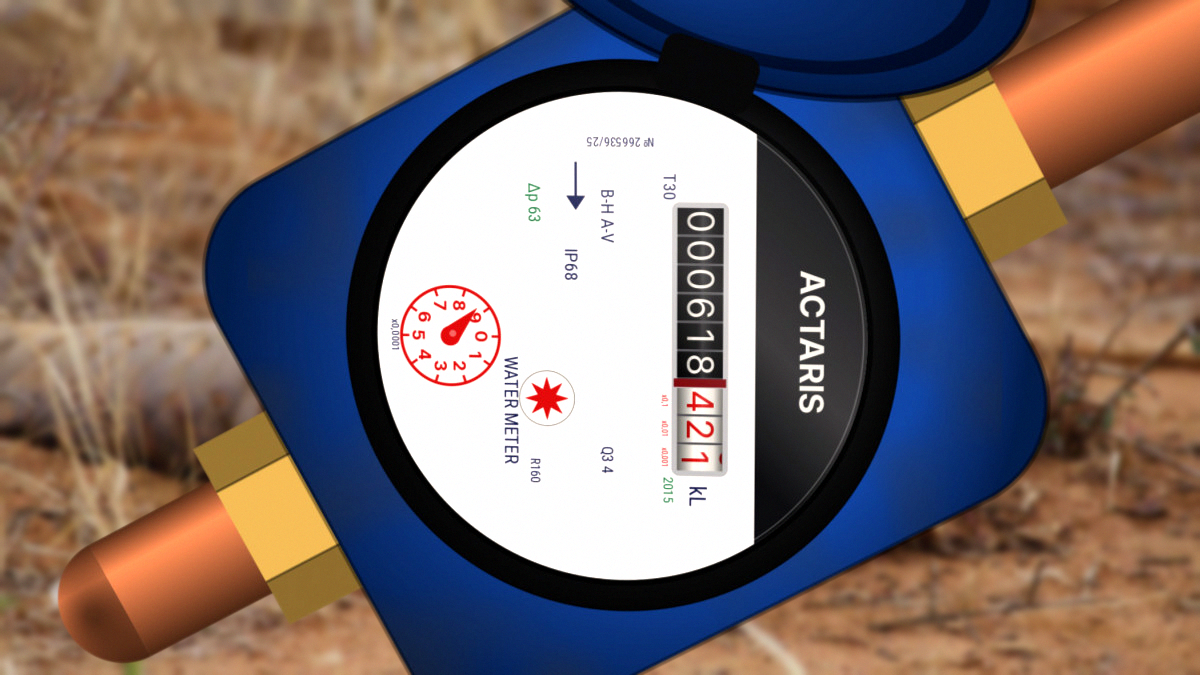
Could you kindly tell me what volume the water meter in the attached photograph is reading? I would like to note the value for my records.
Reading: 618.4208 kL
